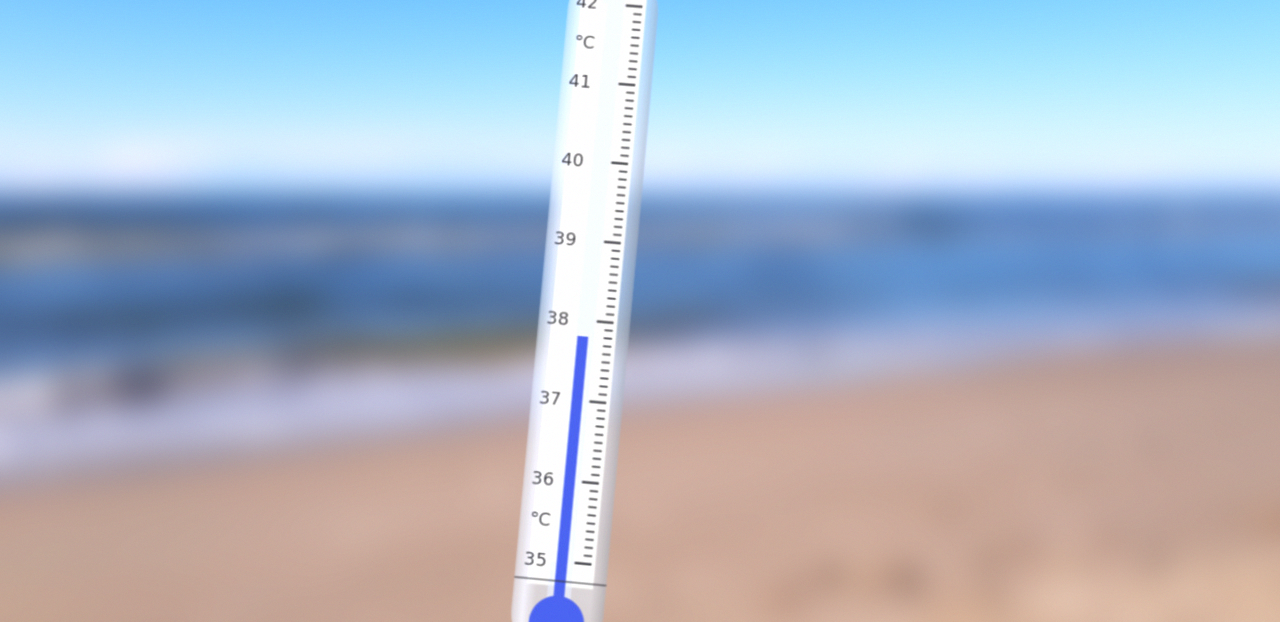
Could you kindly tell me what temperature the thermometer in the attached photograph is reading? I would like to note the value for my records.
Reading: 37.8 °C
